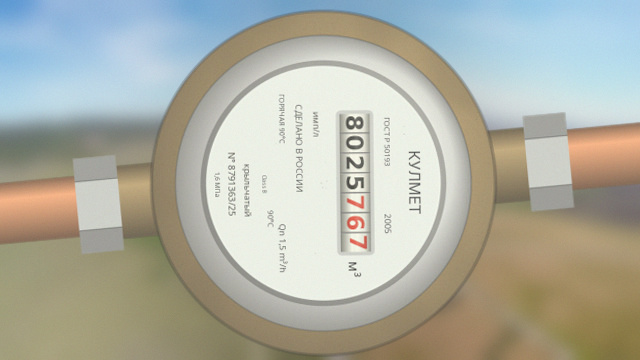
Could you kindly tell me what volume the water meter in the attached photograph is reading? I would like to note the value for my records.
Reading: 8025.767 m³
